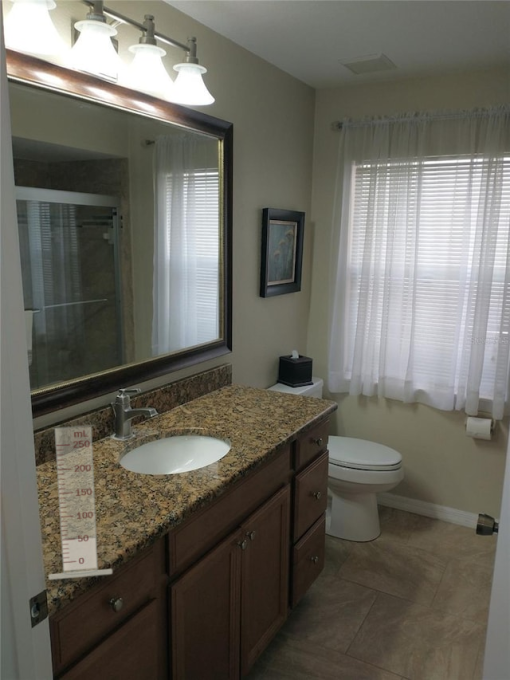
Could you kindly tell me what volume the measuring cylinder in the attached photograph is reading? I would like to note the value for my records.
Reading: 50 mL
